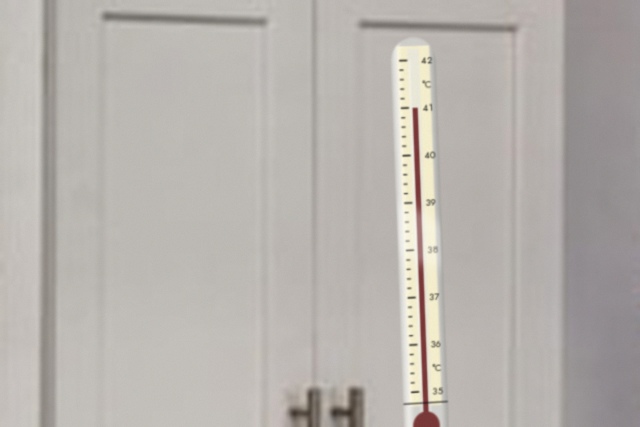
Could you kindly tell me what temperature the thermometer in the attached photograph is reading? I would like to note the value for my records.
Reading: 41 °C
